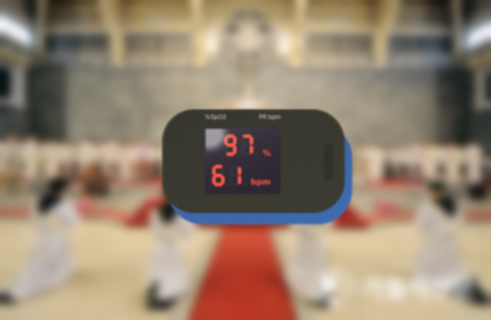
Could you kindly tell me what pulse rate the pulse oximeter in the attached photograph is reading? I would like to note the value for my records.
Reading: 61 bpm
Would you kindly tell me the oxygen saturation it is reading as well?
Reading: 97 %
